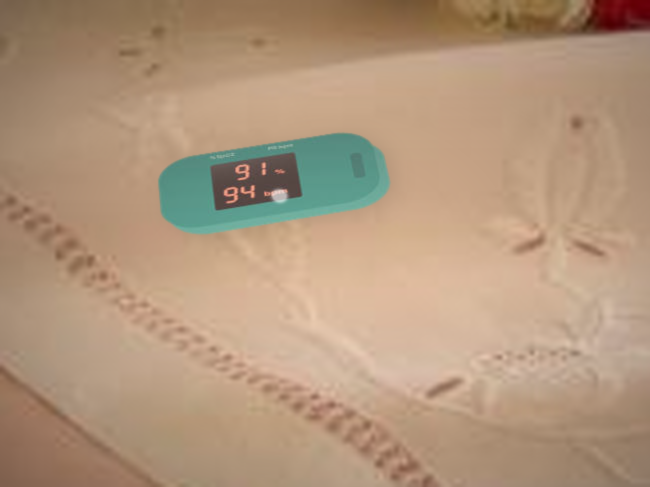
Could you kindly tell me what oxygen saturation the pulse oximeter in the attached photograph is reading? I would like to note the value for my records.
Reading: 91 %
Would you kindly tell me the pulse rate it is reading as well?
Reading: 94 bpm
